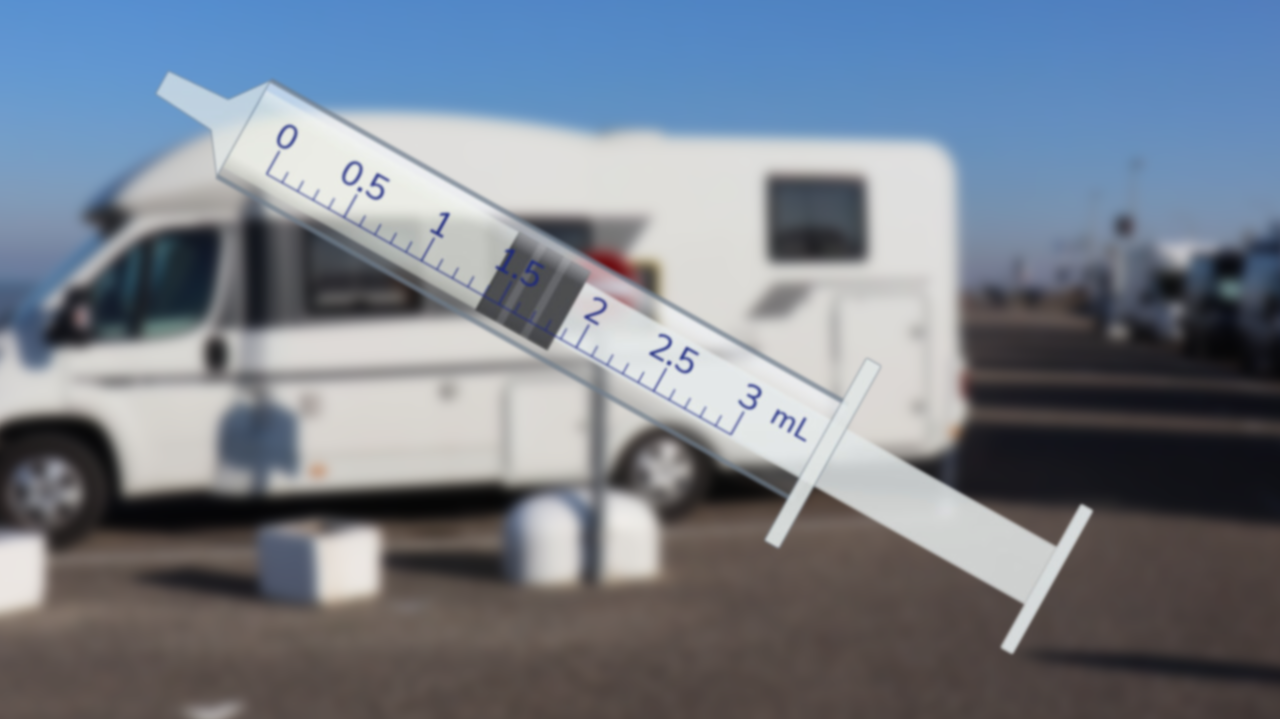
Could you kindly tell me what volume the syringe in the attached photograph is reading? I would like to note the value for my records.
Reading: 1.4 mL
